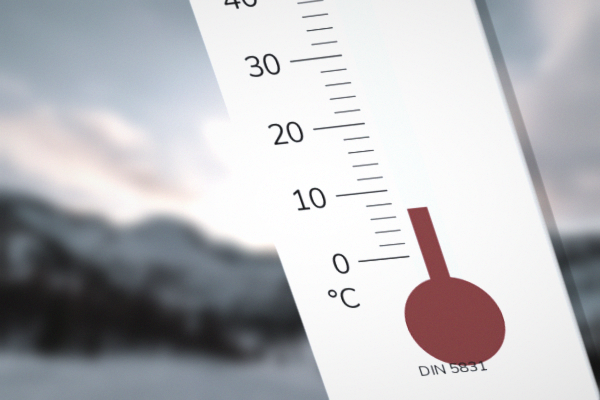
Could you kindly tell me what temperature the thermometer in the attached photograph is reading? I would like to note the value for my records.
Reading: 7 °C
